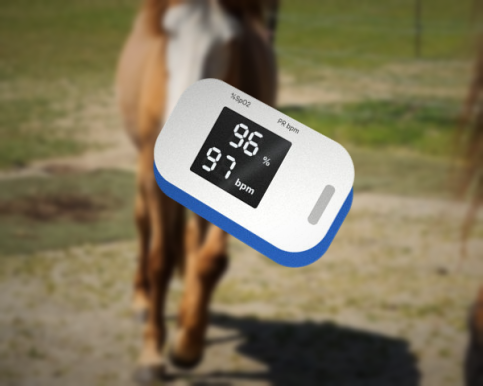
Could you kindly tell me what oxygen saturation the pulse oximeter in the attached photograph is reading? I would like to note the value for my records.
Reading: 96 %
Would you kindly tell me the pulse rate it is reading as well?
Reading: 97 bpm
